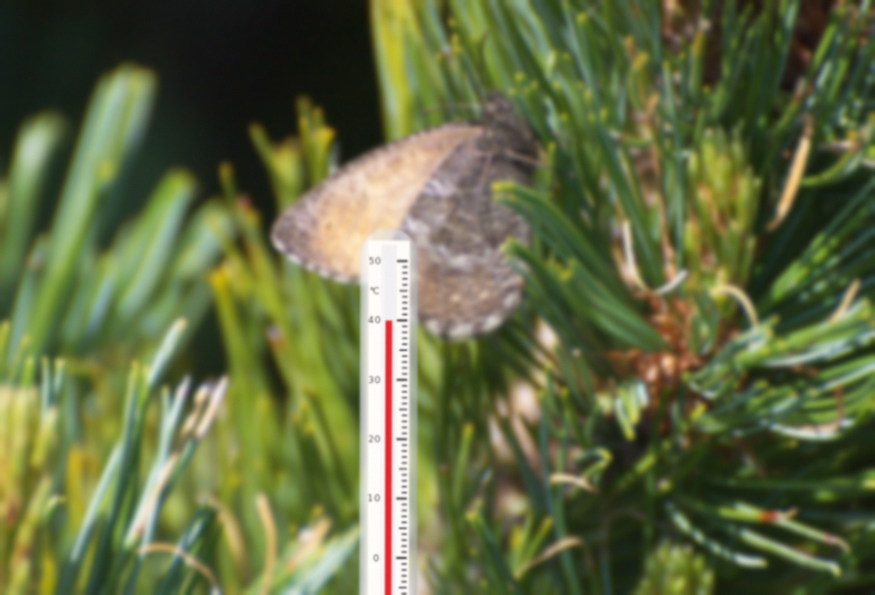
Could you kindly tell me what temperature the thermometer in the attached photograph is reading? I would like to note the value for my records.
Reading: 40 °C
